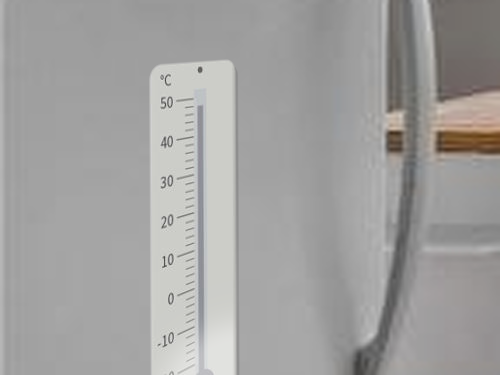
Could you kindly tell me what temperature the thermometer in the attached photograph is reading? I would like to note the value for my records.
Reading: 48 °C
